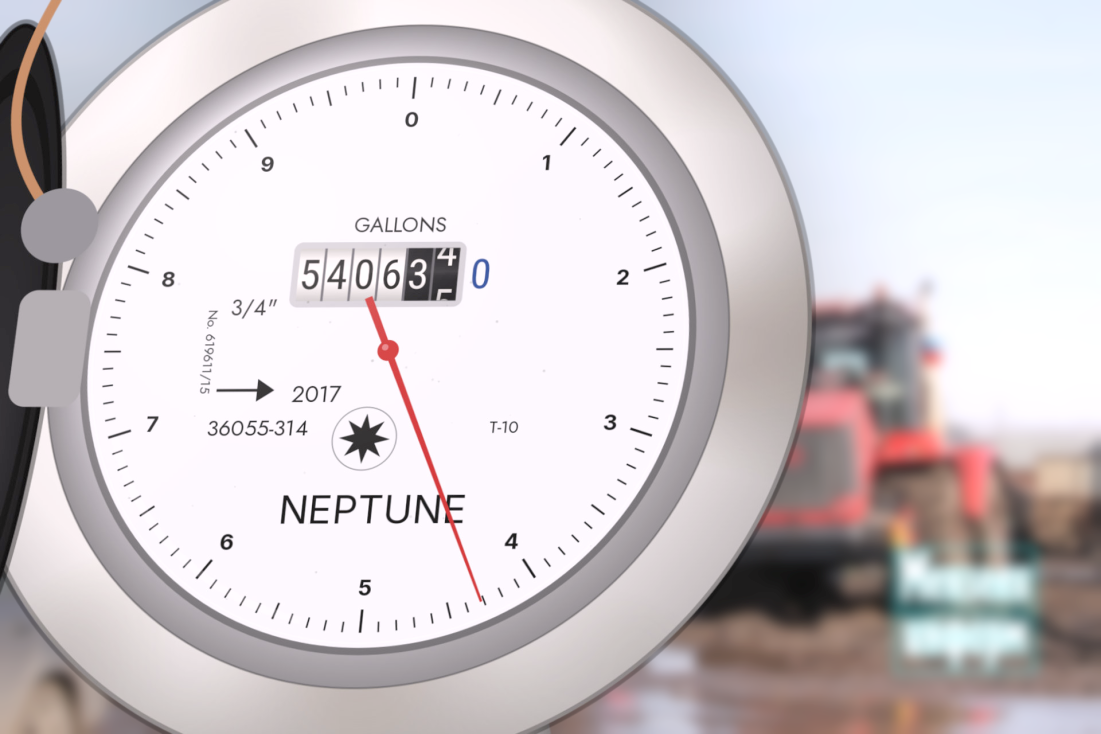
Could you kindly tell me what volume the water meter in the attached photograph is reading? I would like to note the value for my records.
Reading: 5406344.3 gal
